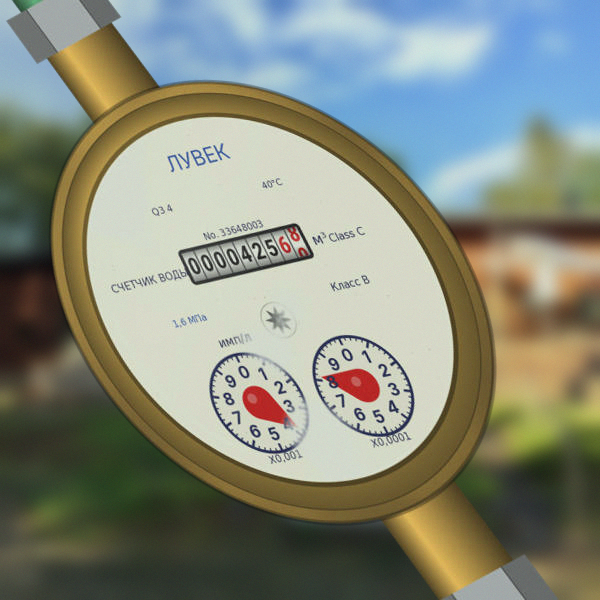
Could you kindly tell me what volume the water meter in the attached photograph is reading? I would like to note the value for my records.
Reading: 425.6838 m³
